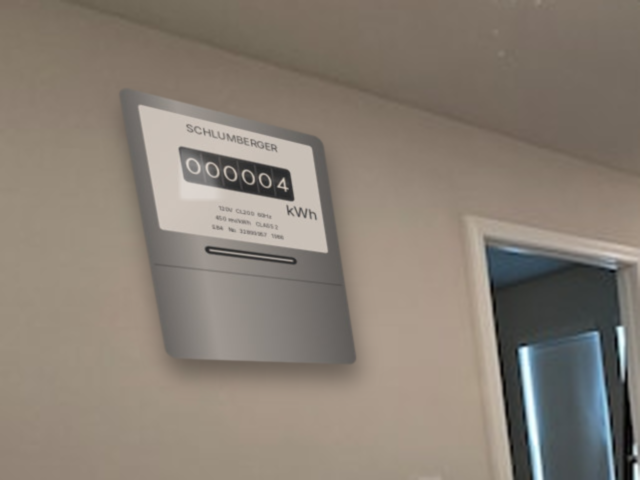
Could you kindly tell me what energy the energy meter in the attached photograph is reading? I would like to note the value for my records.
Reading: 4 kWh
